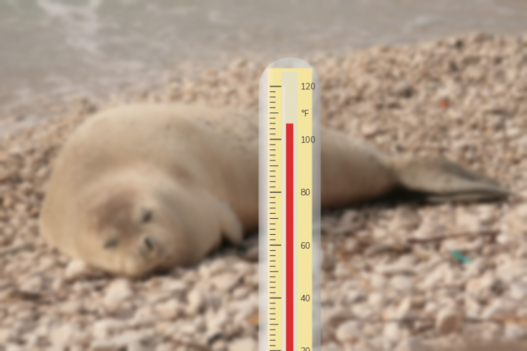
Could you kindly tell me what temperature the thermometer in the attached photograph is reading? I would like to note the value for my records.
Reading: 106 °F
